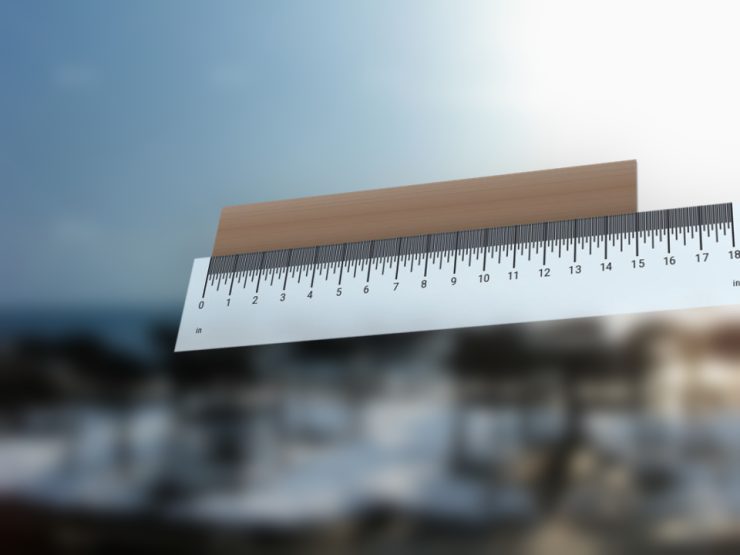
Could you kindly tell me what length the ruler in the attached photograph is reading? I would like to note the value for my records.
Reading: 15 in
